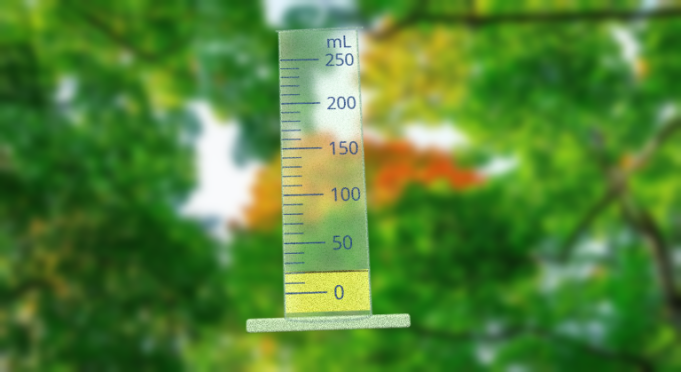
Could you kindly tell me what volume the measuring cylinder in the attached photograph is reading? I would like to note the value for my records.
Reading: 20 mL
